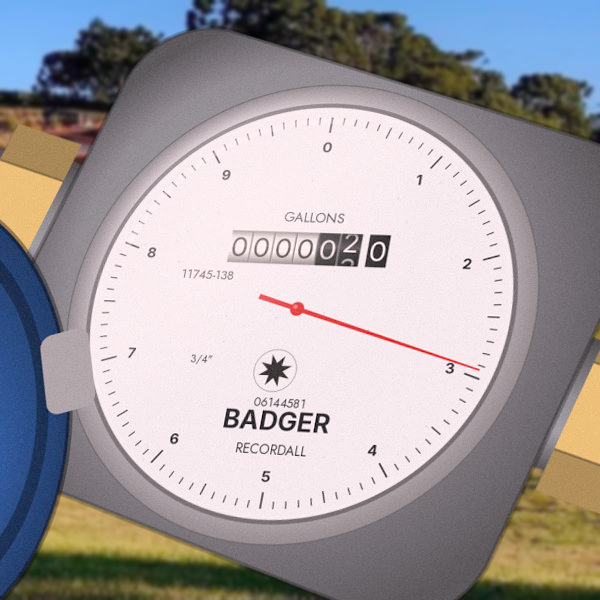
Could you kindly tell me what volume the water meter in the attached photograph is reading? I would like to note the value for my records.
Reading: 22.9 gal
